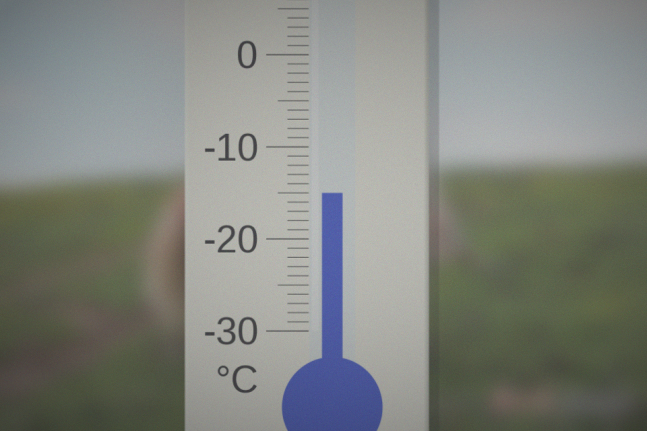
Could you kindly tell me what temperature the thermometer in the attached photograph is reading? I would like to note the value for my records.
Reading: -15 °C
